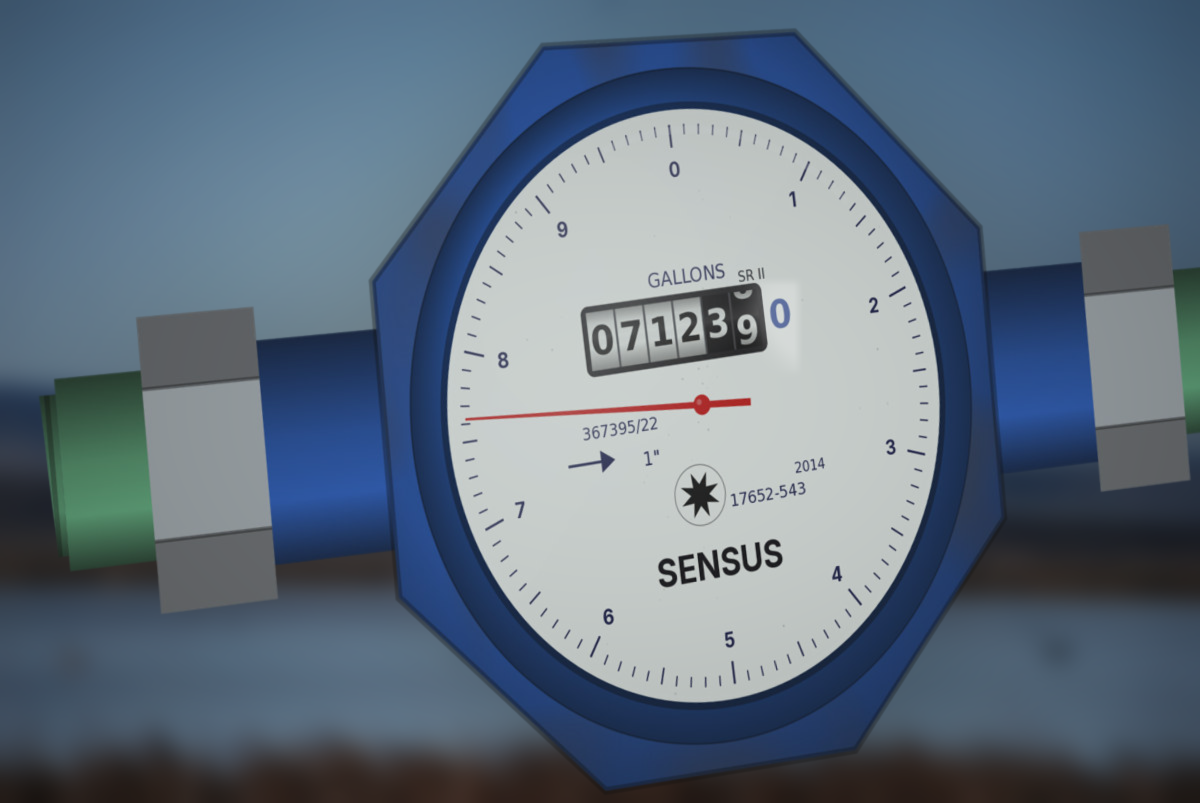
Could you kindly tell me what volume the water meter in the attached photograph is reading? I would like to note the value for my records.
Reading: 712387.6 gal
